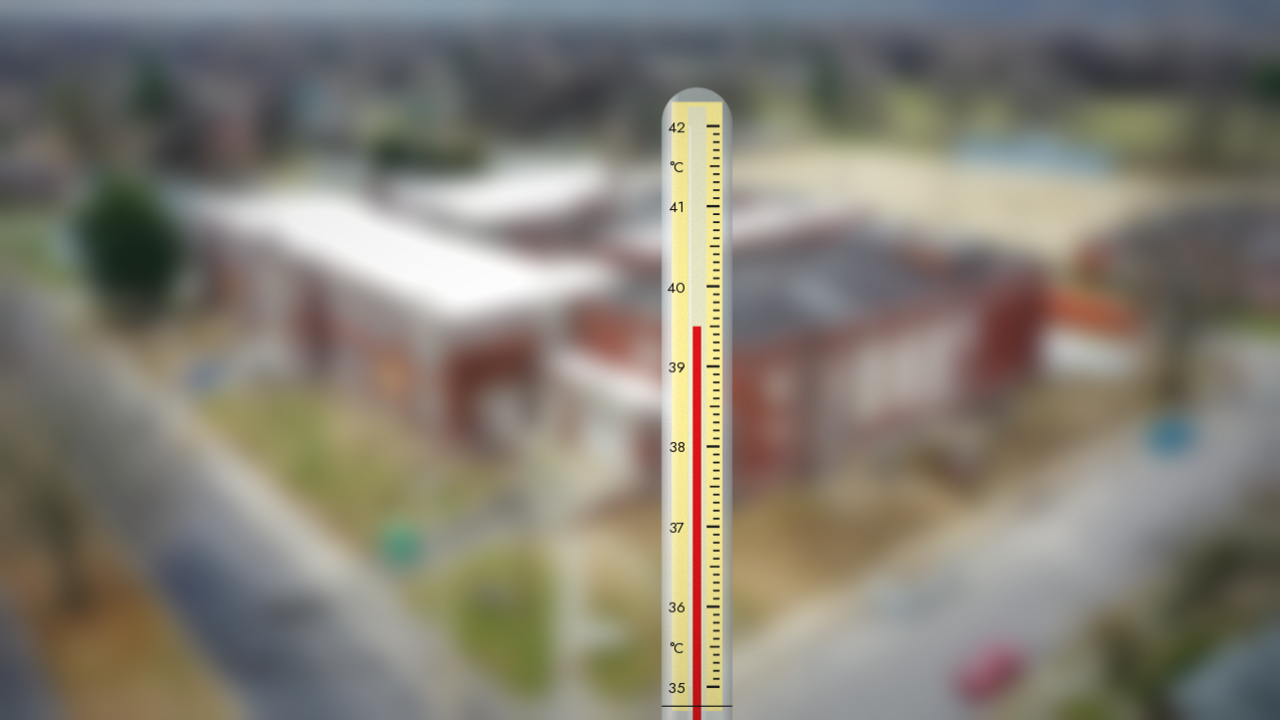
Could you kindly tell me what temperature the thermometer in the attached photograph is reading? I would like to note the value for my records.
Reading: 39.5 °C
